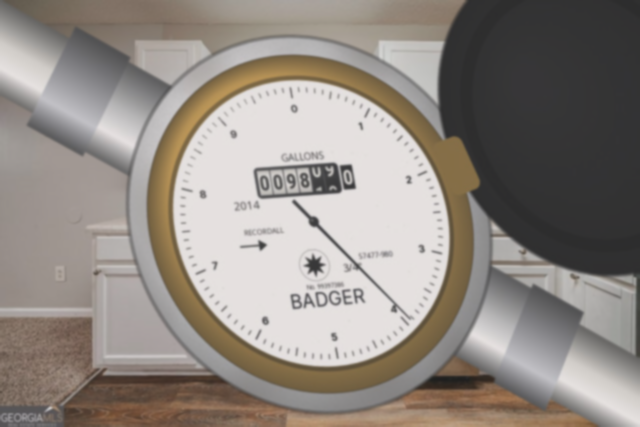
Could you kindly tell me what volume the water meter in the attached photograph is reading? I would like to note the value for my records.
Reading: 98093.9 gal
